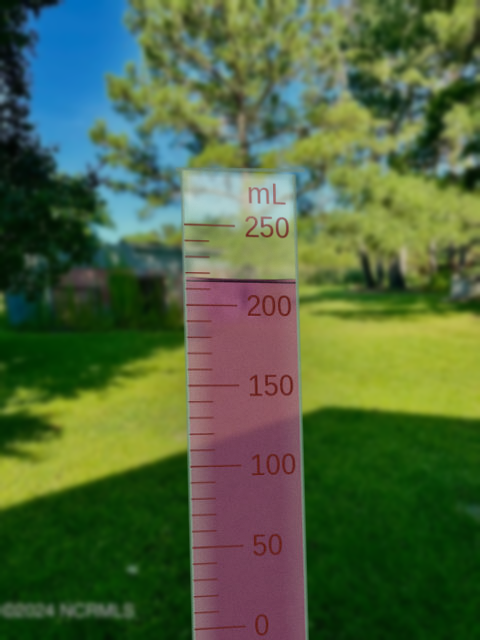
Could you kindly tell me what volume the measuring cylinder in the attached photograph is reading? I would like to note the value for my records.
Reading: 215 mL
